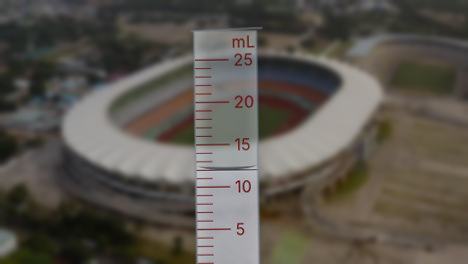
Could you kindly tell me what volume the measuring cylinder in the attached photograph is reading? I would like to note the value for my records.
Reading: 12 mL
